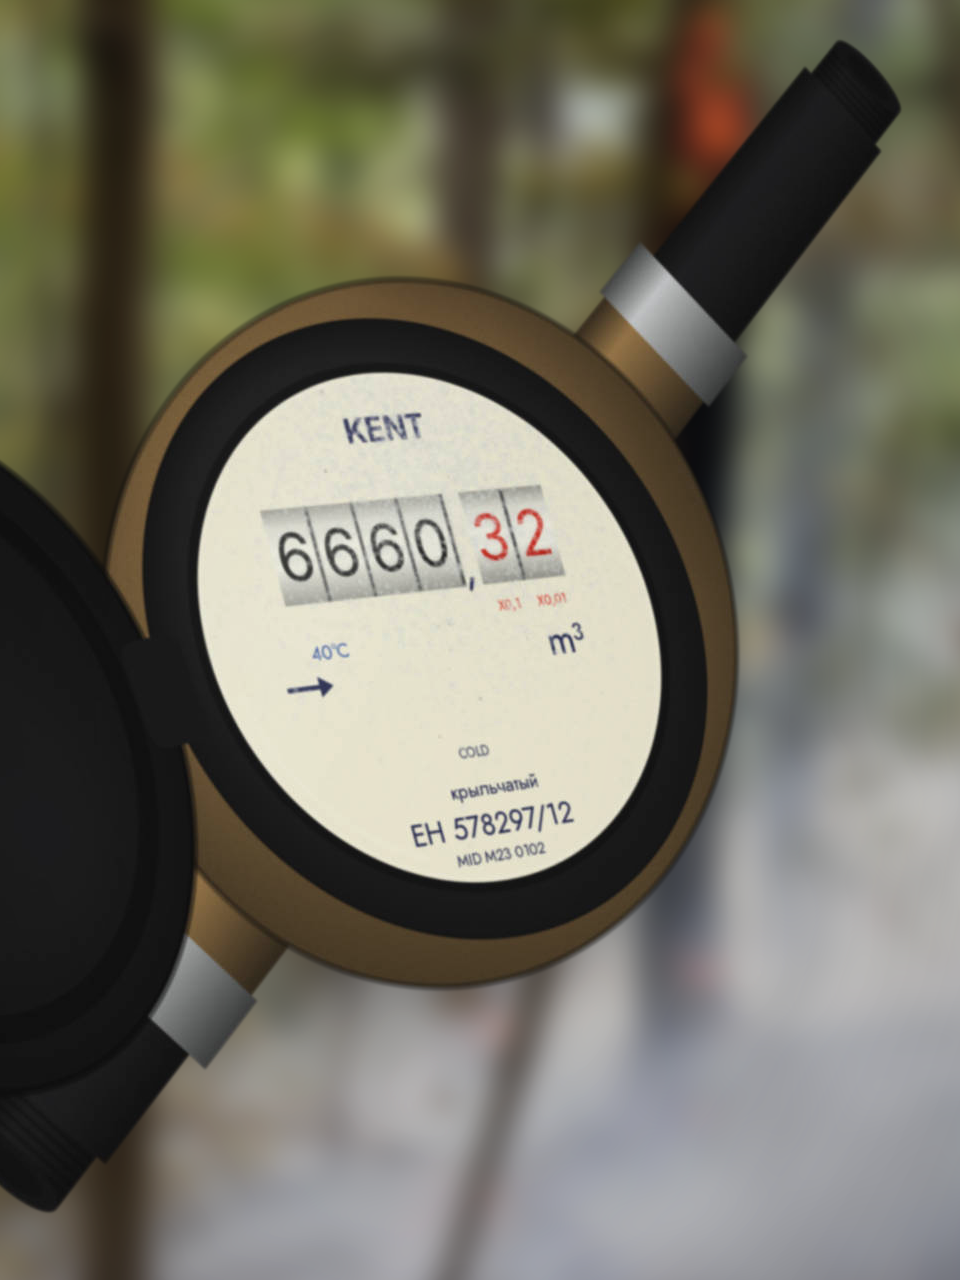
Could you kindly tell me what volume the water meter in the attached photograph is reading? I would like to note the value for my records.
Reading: 6660.32 m³
